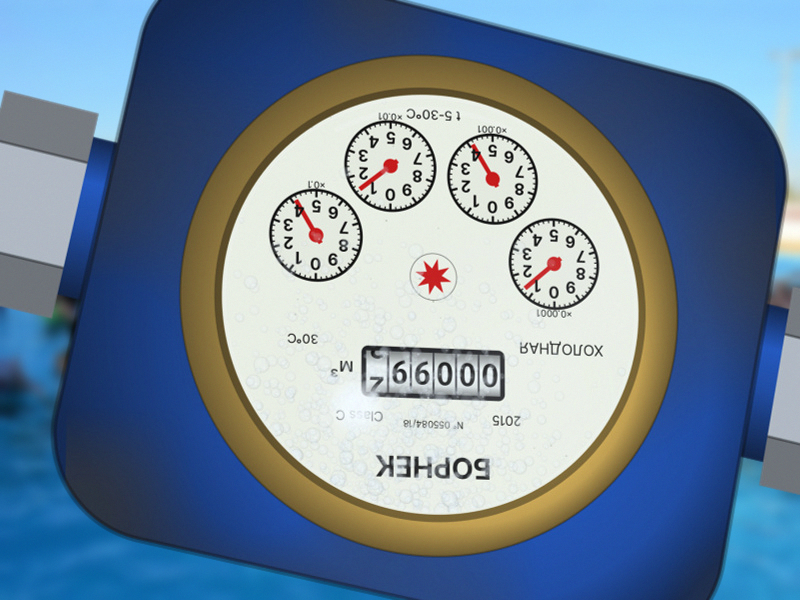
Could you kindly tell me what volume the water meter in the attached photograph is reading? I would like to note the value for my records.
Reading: 992.4141 m³
